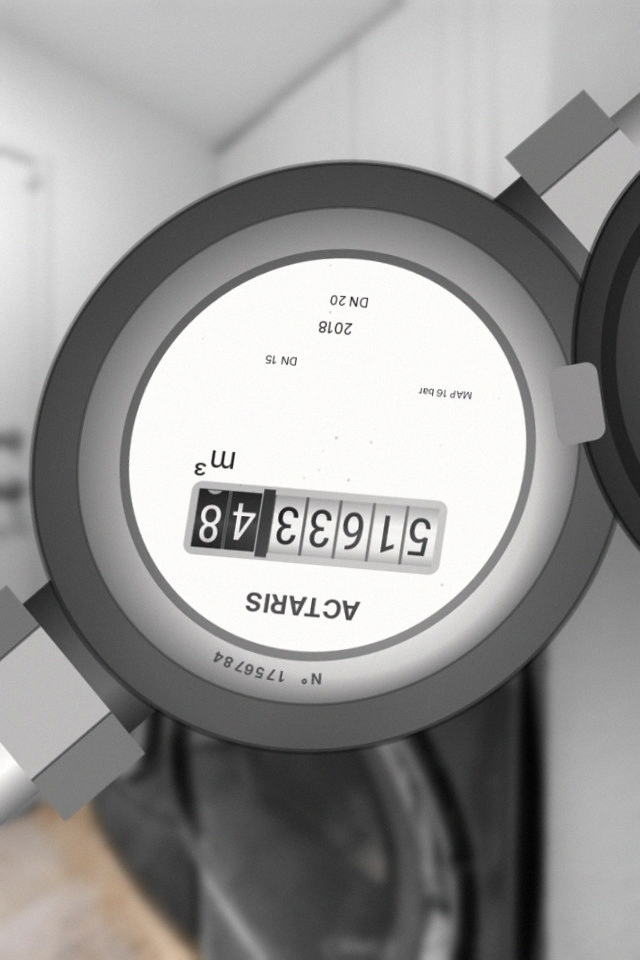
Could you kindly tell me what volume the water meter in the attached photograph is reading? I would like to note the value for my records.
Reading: 51633.48 m³
